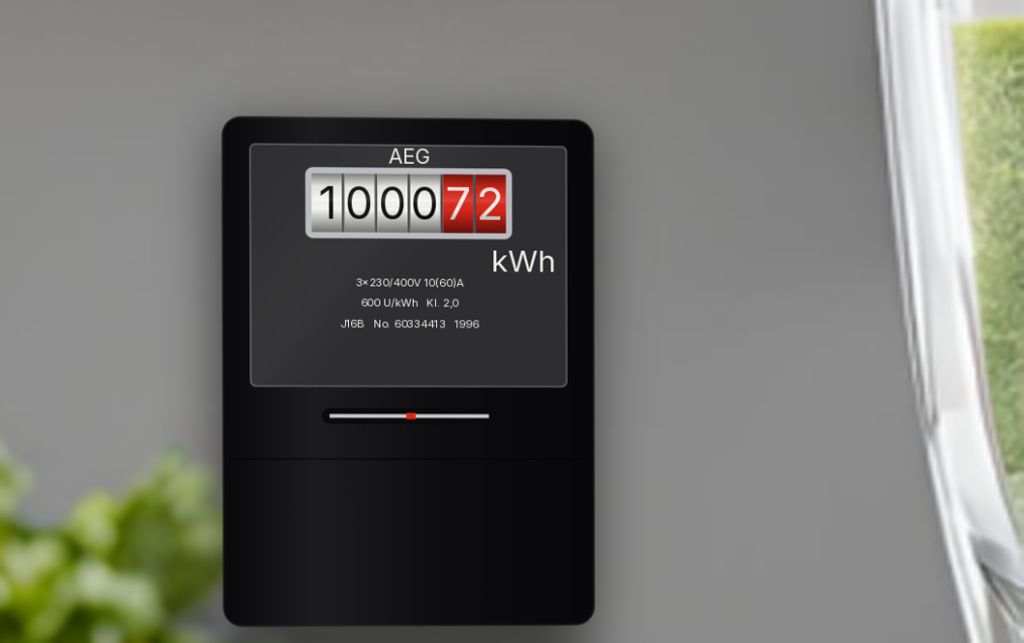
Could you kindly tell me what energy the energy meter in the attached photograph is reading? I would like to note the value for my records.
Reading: 1000.72 kWh
